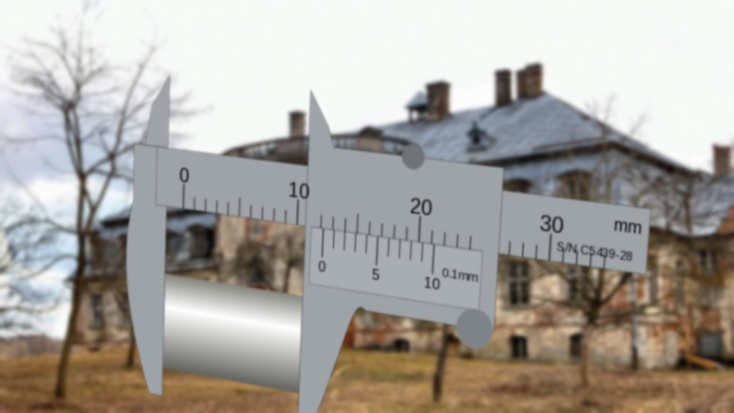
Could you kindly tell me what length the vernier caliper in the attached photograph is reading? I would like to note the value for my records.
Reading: 12.2 mm
